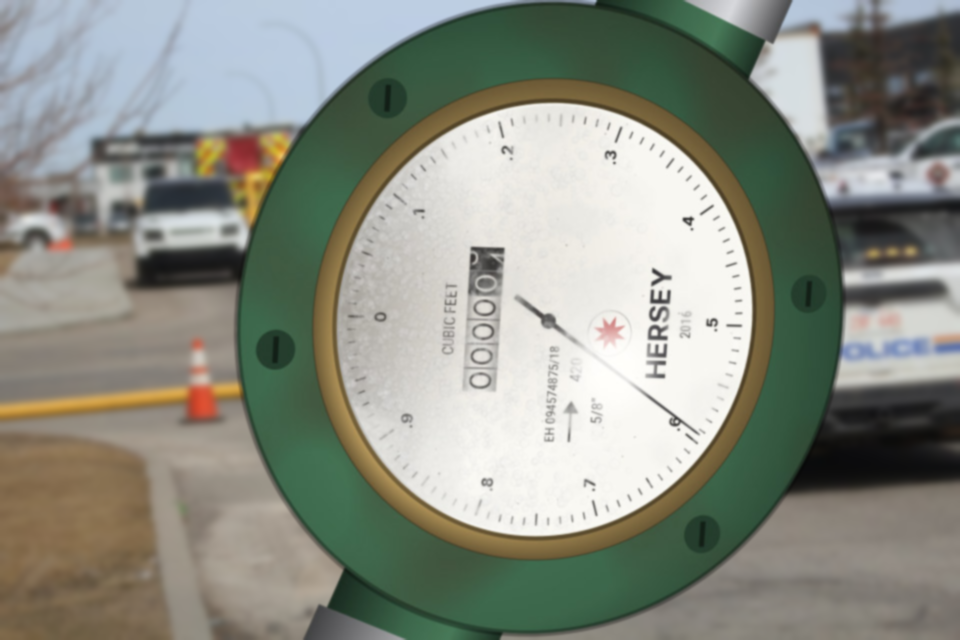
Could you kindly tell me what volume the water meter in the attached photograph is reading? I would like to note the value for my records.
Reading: 3.59 ft³
